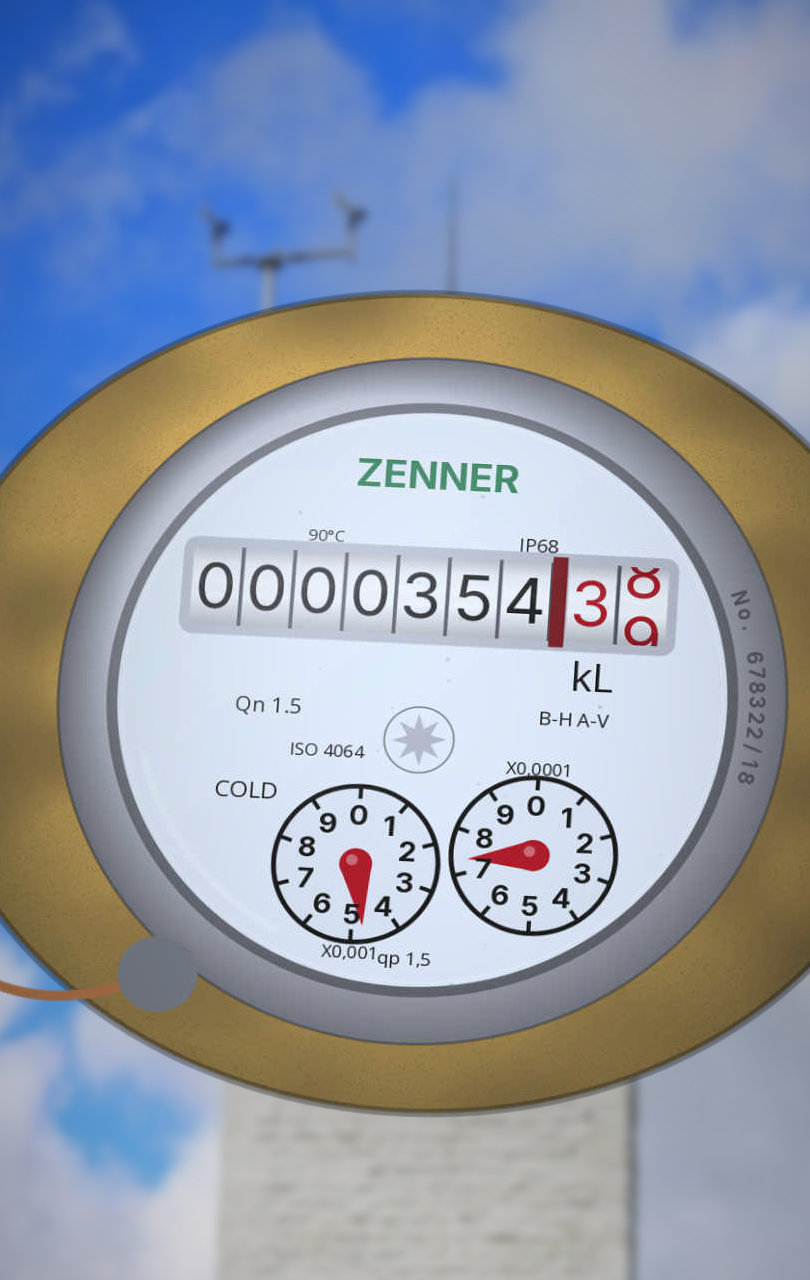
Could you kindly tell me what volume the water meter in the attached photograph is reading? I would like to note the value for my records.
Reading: 354.3847 kL
